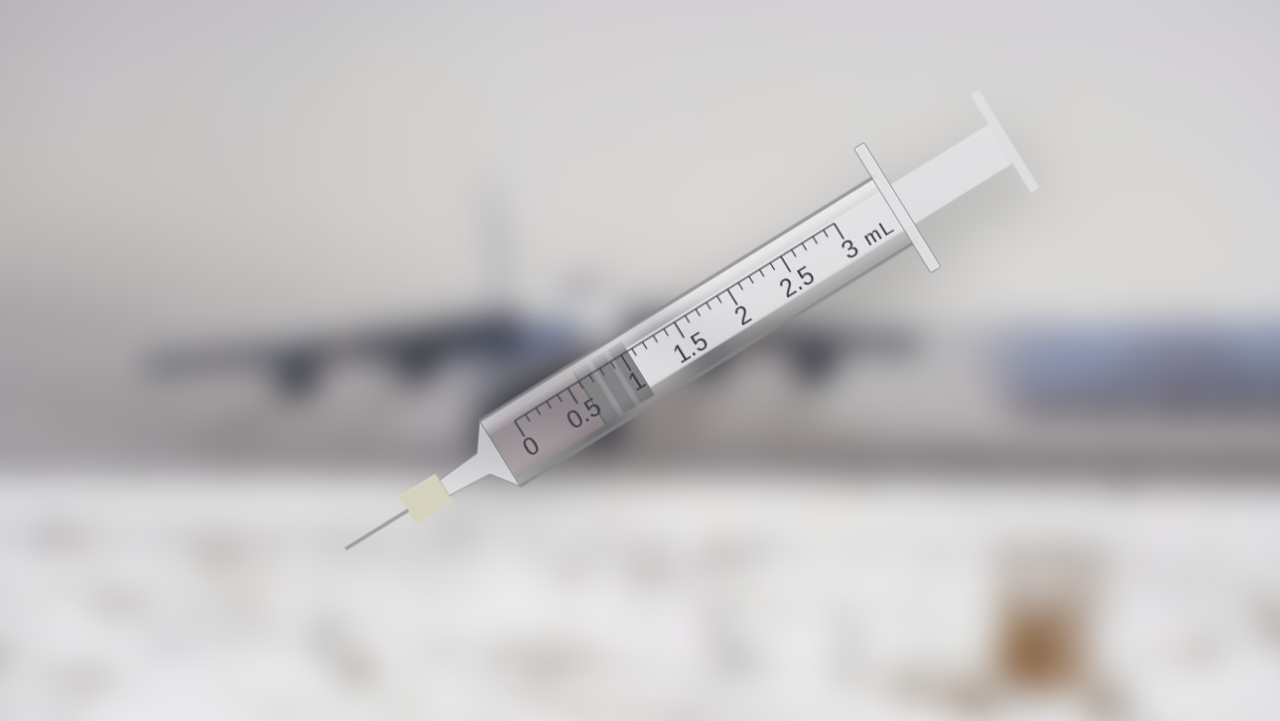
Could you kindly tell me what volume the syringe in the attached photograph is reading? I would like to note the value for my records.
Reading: 0.6 mL
